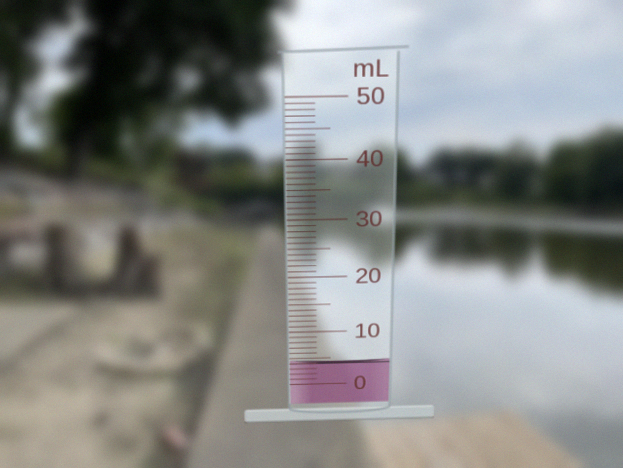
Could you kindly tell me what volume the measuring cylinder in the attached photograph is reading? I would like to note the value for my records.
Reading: 4 mL
